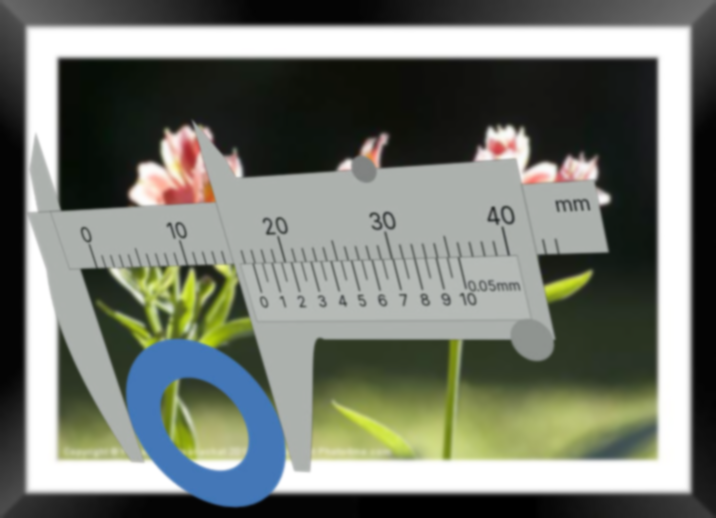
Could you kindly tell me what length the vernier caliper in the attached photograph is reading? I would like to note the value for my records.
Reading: 16.8 mm
